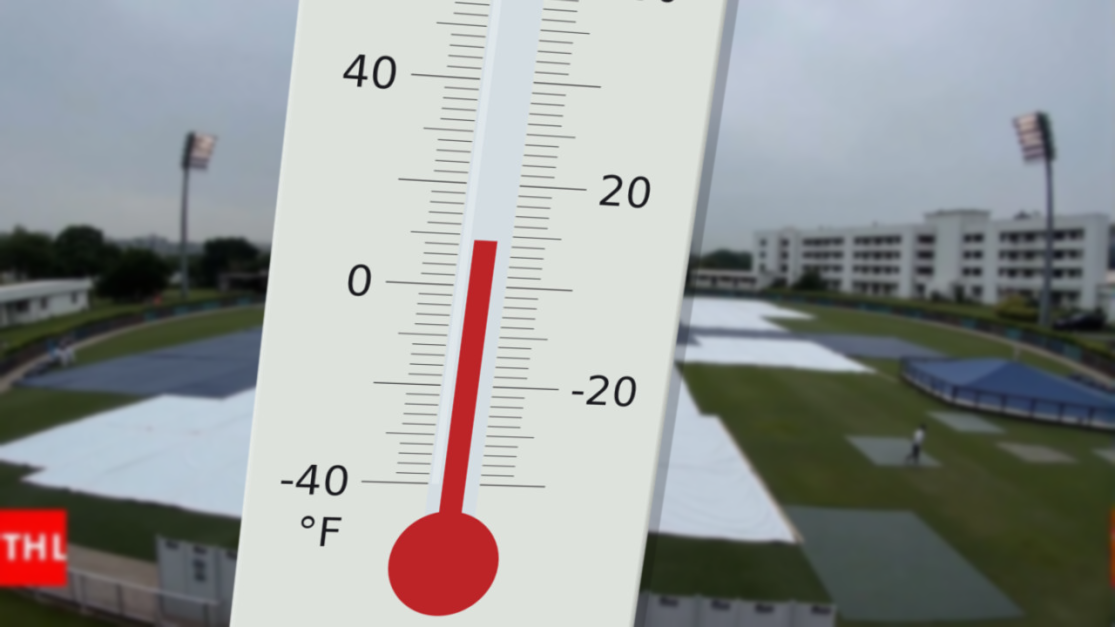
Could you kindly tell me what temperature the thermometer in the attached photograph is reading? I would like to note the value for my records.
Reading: 9 °F
